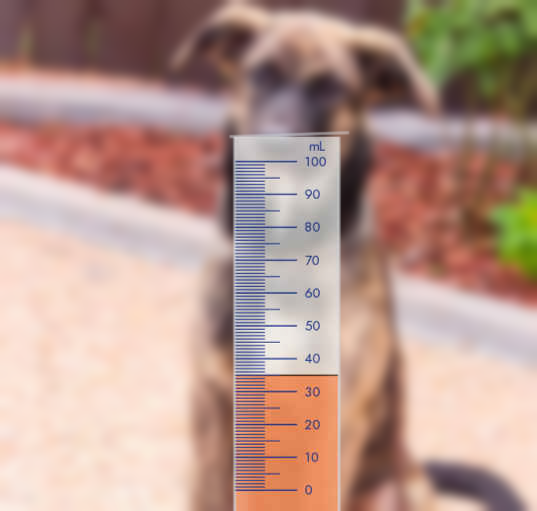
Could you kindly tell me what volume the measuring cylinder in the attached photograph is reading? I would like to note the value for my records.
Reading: 35 mL
